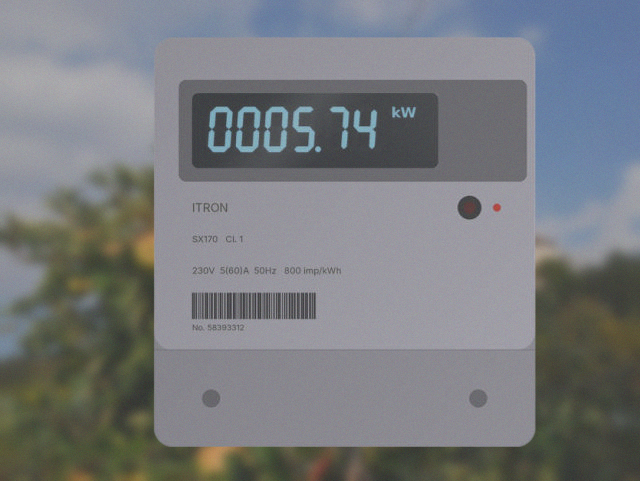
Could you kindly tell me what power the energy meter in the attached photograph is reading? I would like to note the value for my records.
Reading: 5.74 kW
